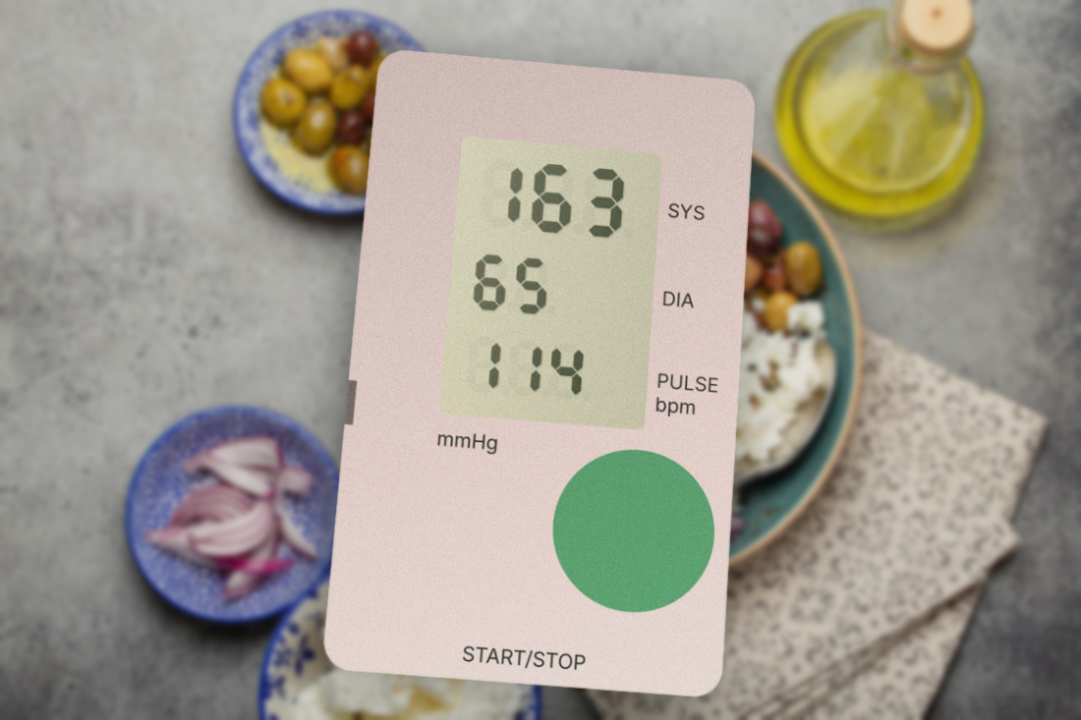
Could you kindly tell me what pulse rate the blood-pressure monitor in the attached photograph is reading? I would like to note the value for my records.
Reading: 114 bpm
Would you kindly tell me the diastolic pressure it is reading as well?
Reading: 65 mmHg
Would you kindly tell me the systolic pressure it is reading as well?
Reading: 163 mmHg
